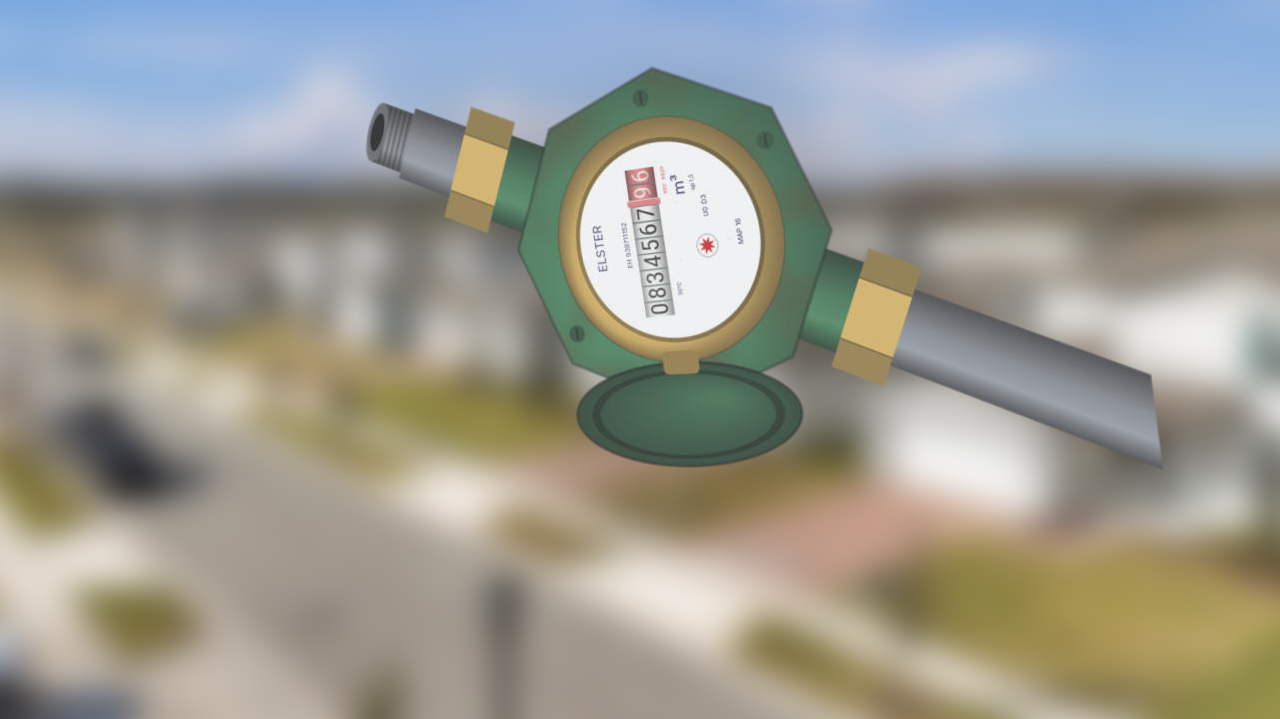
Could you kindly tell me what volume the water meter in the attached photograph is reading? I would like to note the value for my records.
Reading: 834567.96 m³
